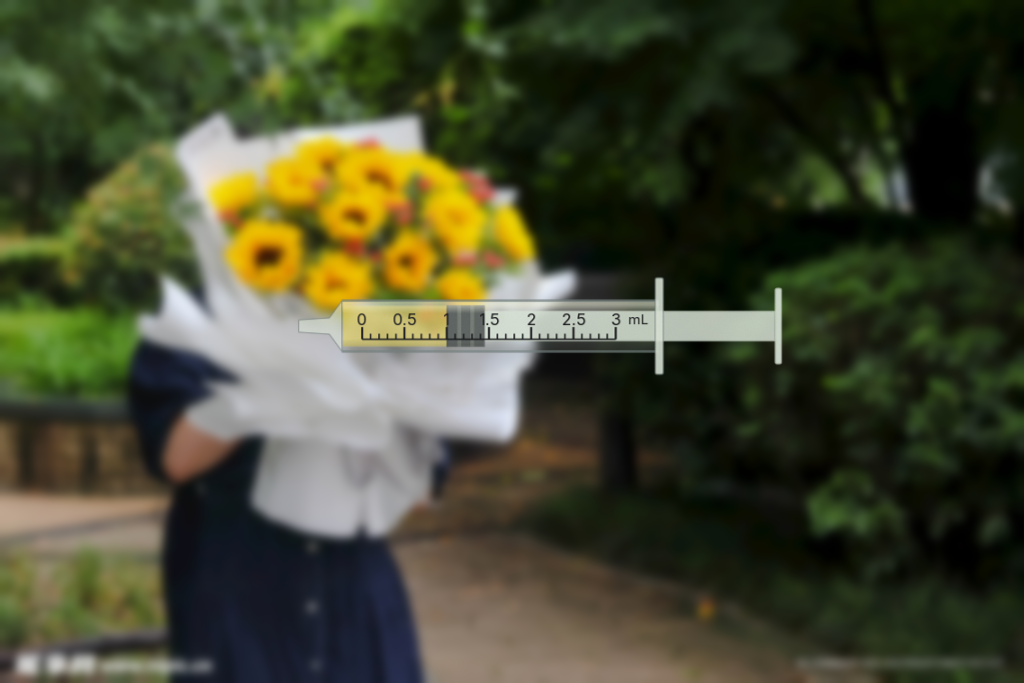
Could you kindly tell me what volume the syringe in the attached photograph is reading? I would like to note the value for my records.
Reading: 1 mL
